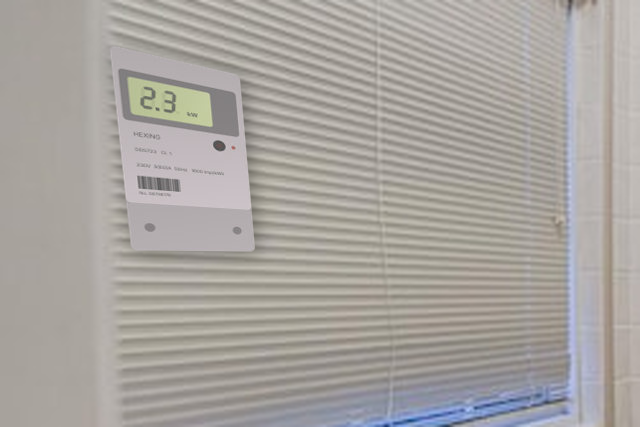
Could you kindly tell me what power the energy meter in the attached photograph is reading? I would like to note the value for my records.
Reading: 2.3 kW
